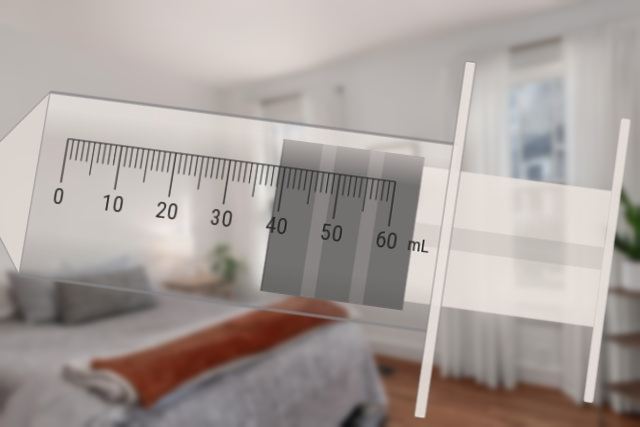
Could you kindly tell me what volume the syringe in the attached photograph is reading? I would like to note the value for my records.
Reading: 39 mL
